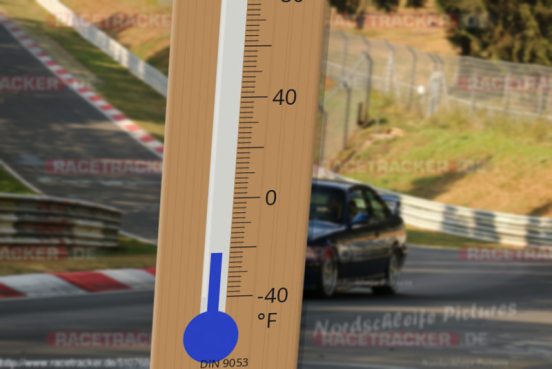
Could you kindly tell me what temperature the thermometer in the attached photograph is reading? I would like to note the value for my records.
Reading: -22 °F
